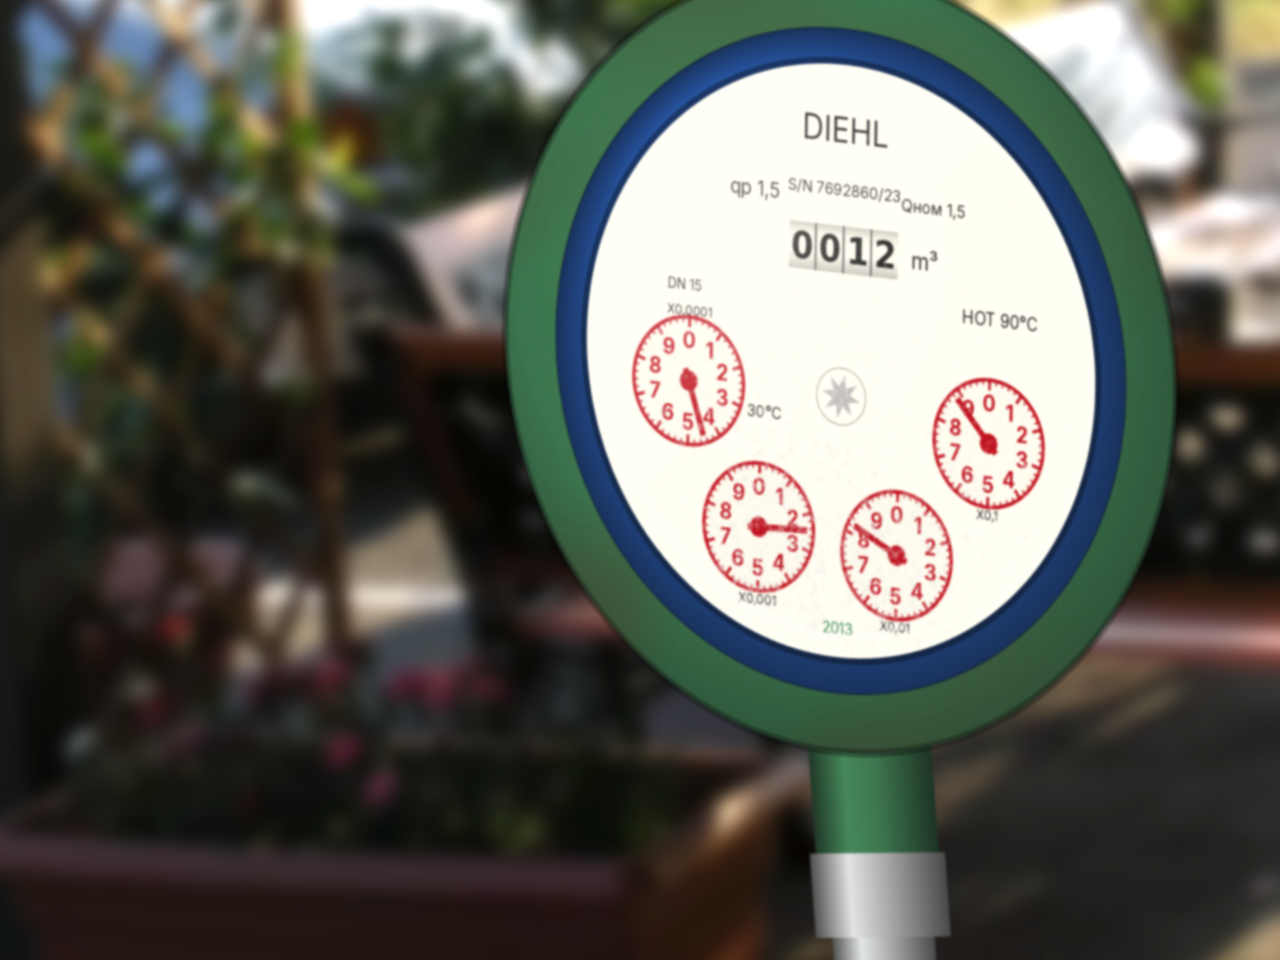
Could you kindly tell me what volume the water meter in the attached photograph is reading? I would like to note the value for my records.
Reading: 12.8824 m³
